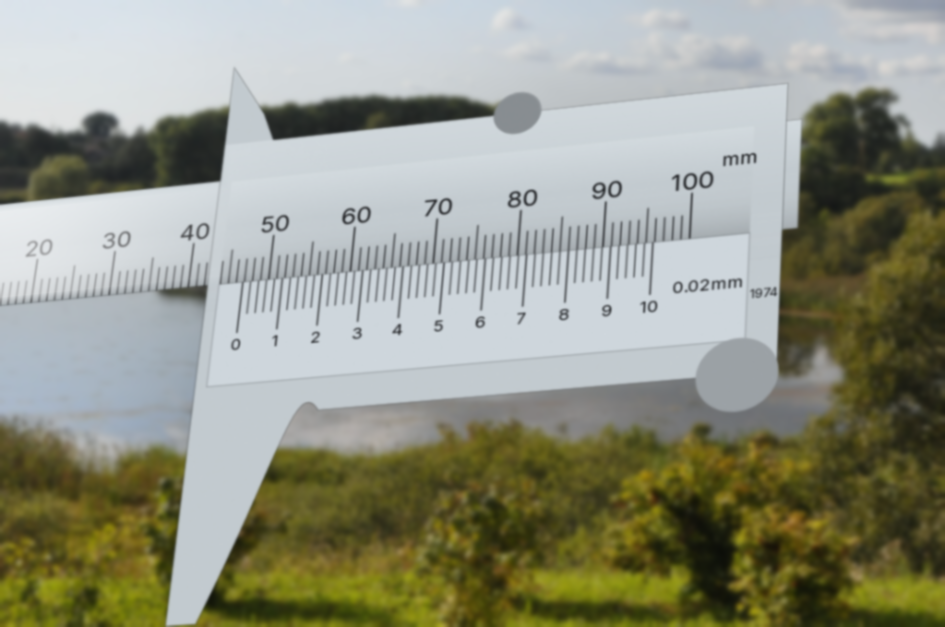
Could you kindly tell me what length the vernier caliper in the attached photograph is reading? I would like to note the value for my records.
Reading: 46.8 mm
